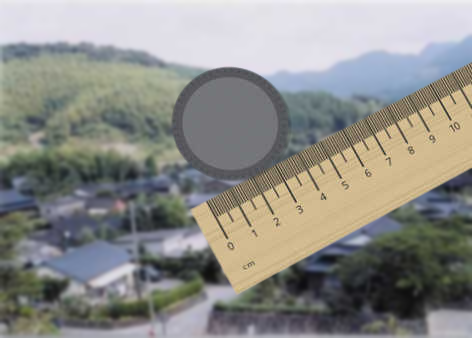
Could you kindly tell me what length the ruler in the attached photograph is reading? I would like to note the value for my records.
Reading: 4.5 cm
